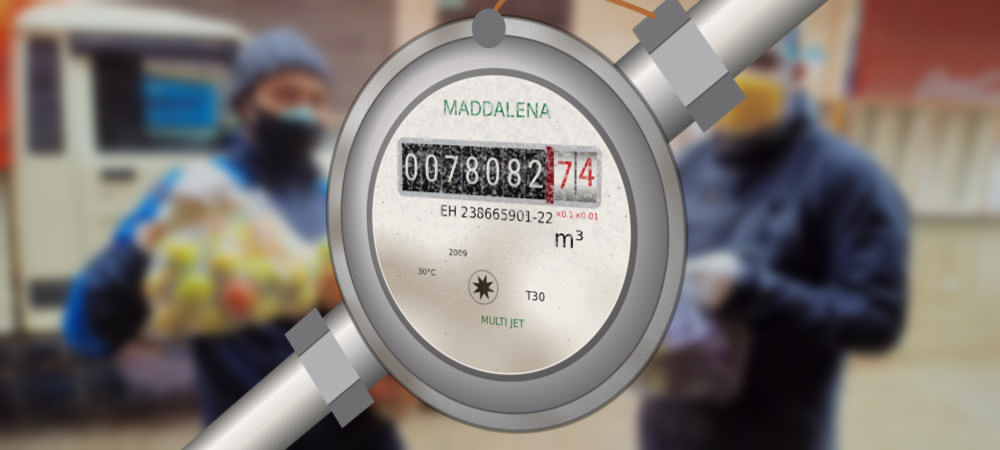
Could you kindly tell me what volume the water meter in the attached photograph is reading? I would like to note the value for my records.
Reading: 78082.74 m³
